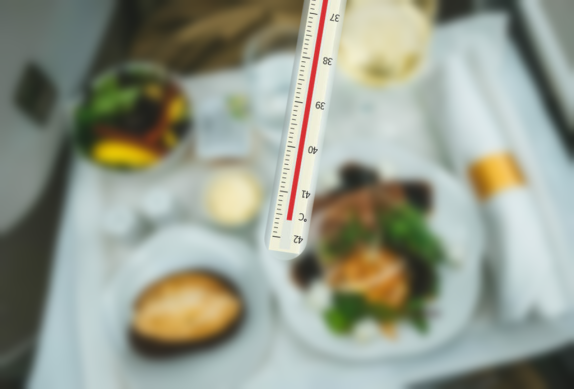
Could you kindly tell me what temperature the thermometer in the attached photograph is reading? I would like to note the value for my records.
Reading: 41.6 °C
